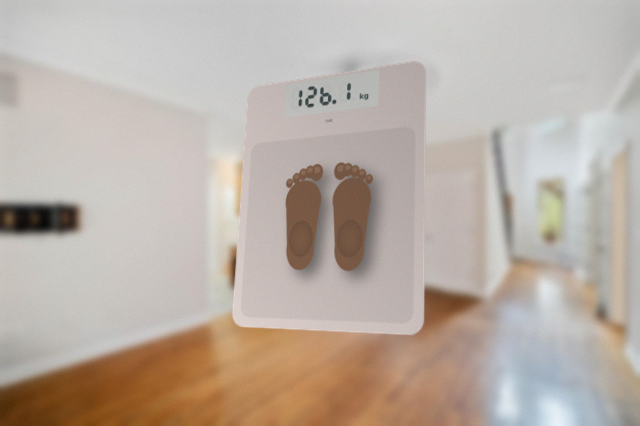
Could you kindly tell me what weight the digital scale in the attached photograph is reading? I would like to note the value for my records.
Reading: 126.1 kg
